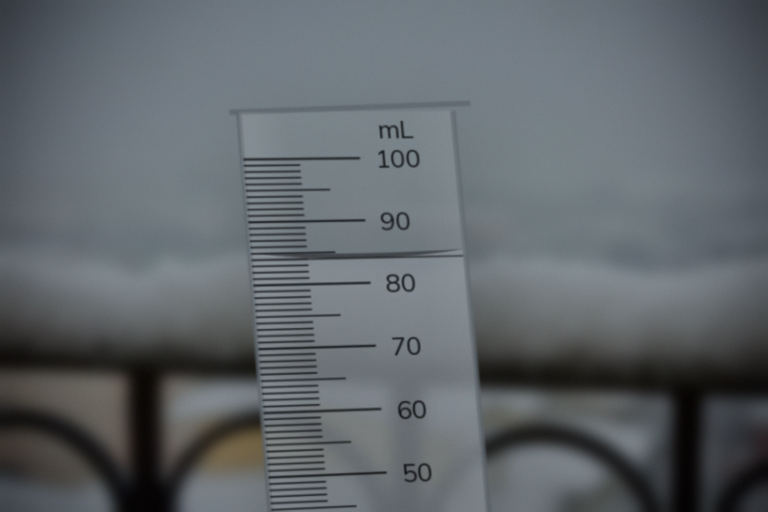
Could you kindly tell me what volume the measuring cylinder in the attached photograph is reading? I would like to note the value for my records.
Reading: 84 mL
